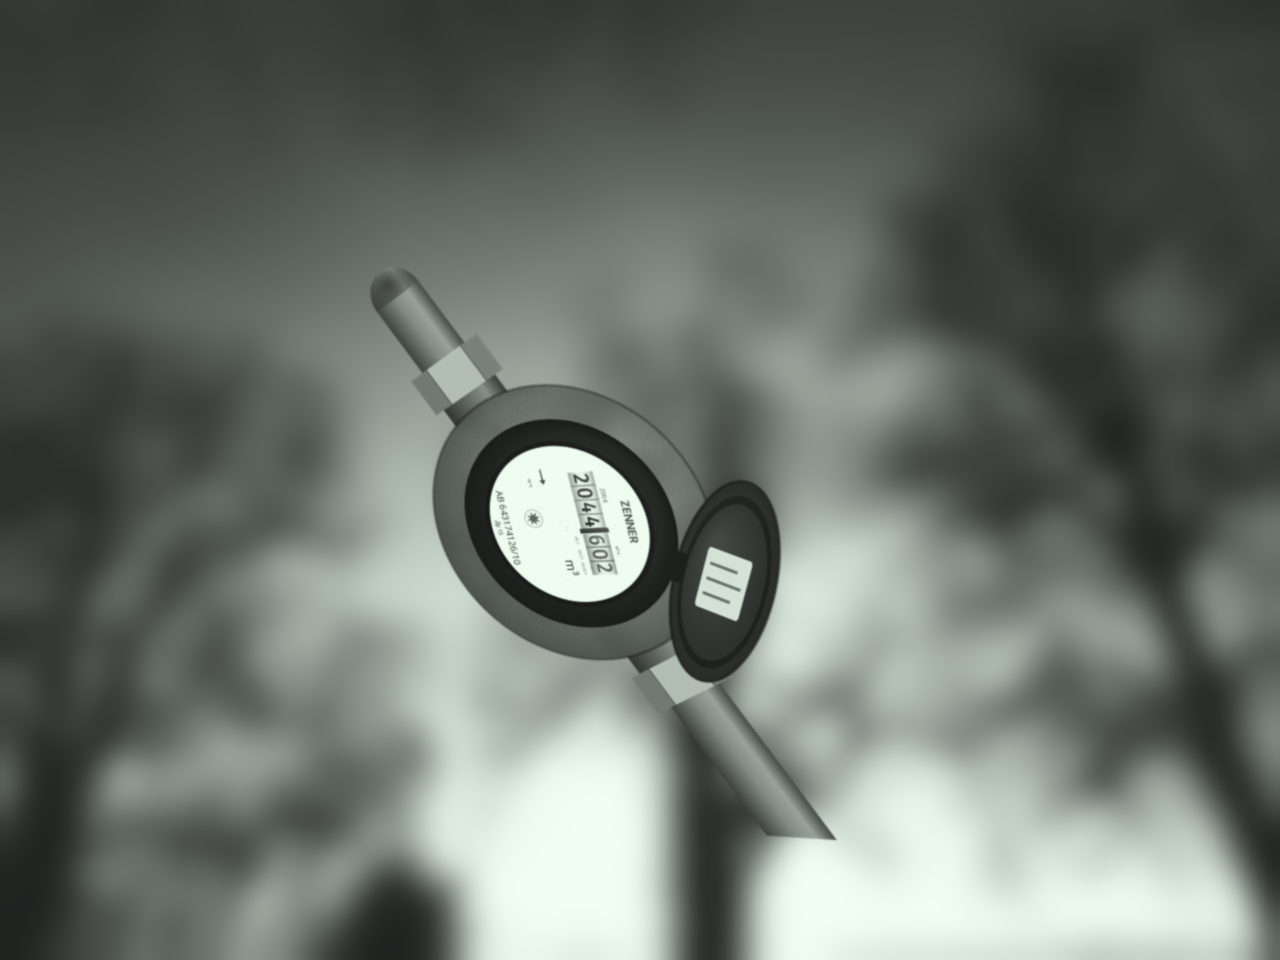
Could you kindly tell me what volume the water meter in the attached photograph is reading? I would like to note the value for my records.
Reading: 2044.602 m³
